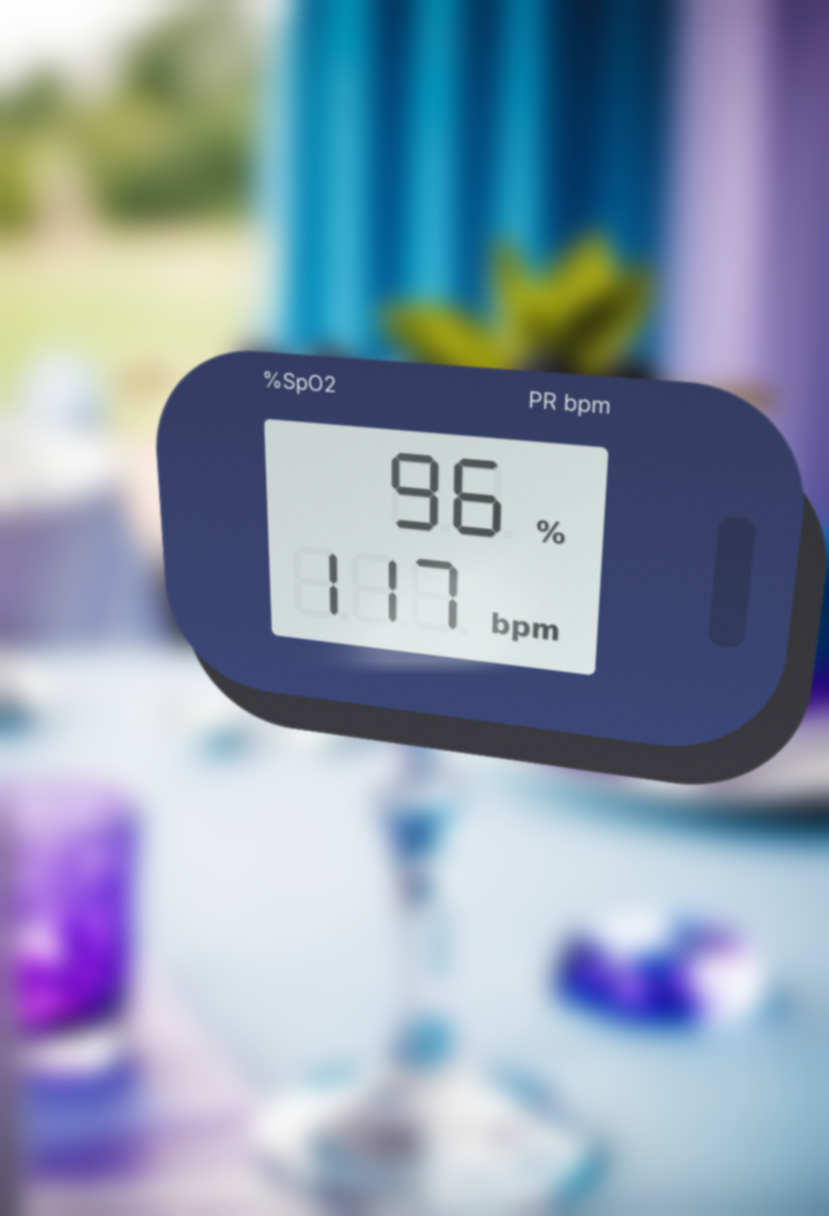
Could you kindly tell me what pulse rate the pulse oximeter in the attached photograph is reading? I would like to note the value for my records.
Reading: 117 bpm
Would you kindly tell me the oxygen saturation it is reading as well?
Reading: 96 %
